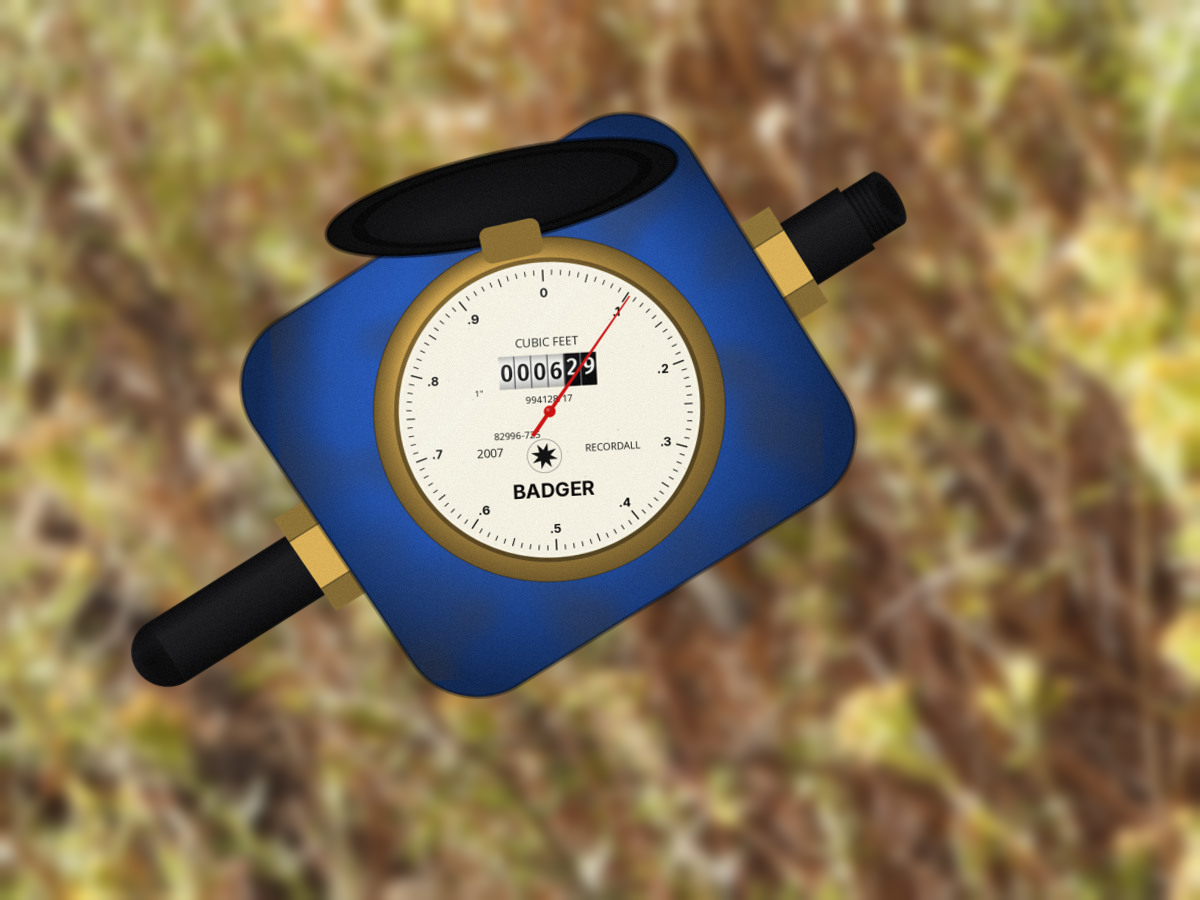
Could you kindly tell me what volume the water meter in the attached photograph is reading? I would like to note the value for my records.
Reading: 629.10 ft³
